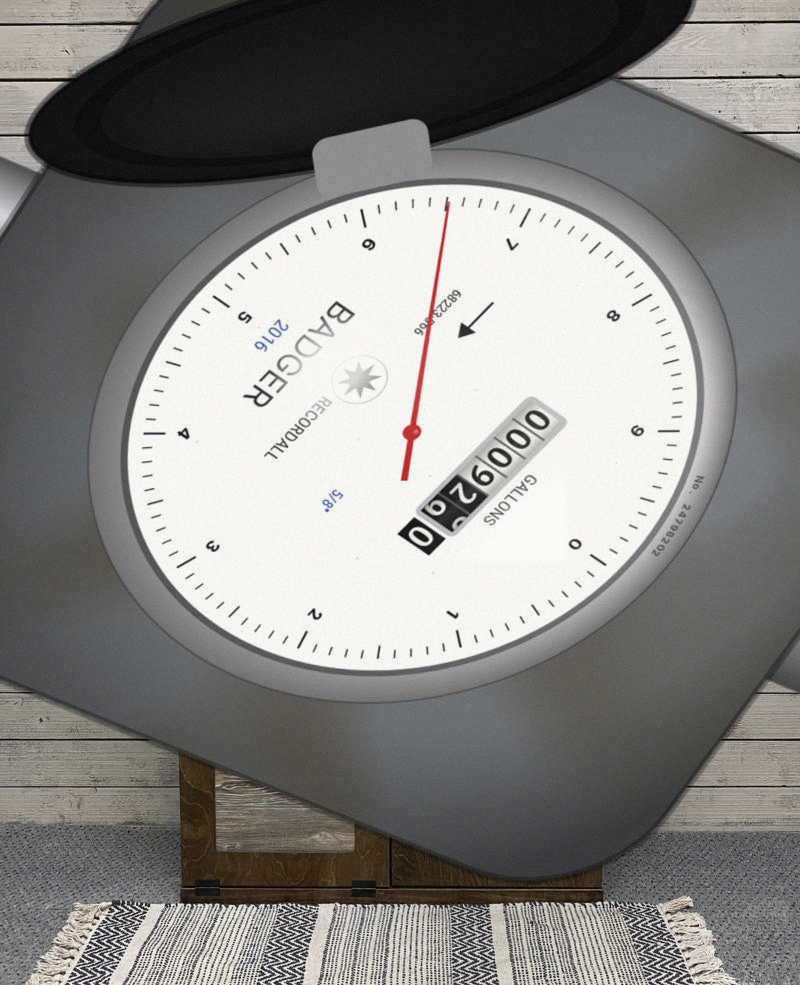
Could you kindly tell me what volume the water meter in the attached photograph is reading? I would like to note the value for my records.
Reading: 9286.5 gal
